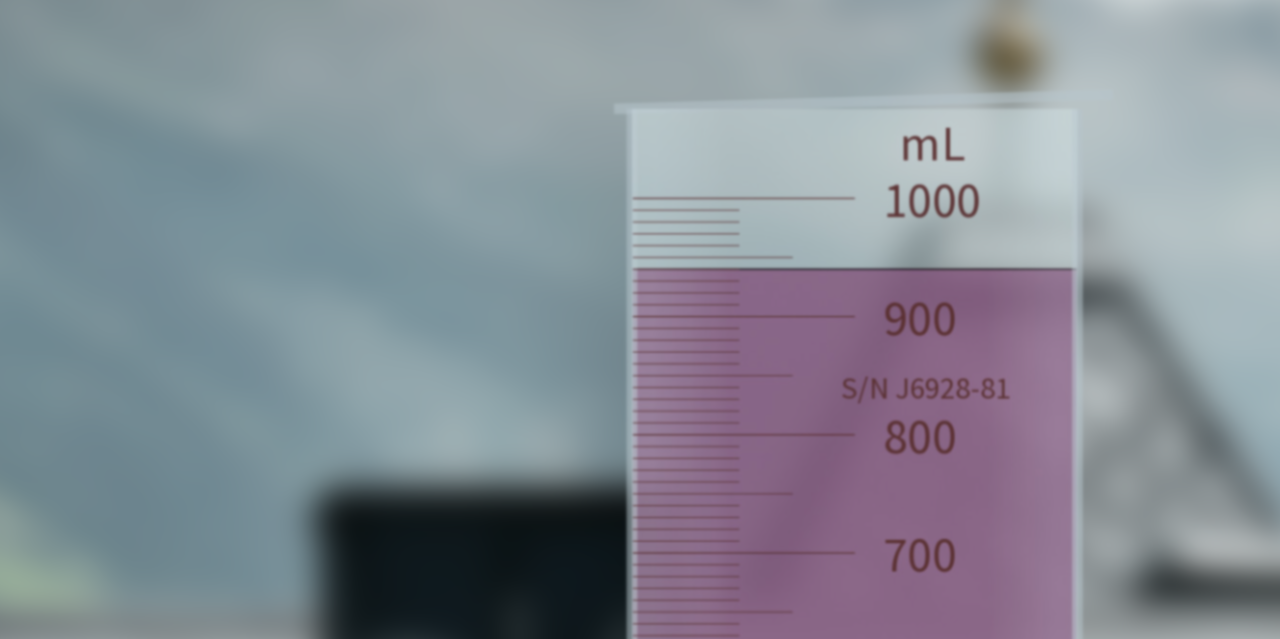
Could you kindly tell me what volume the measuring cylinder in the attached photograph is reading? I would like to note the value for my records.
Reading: 940 mL
